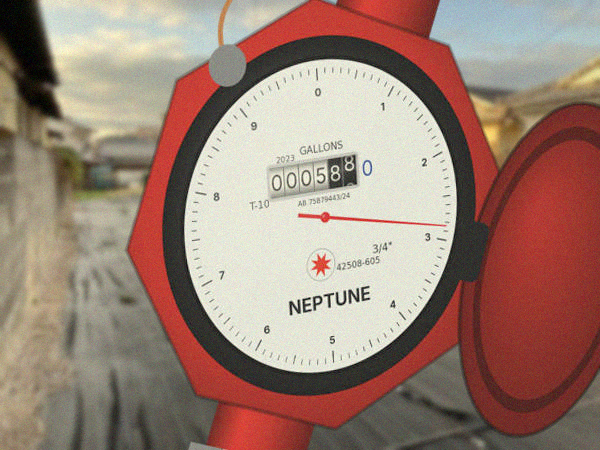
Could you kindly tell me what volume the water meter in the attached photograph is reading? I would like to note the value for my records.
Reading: 5882.8 gal
